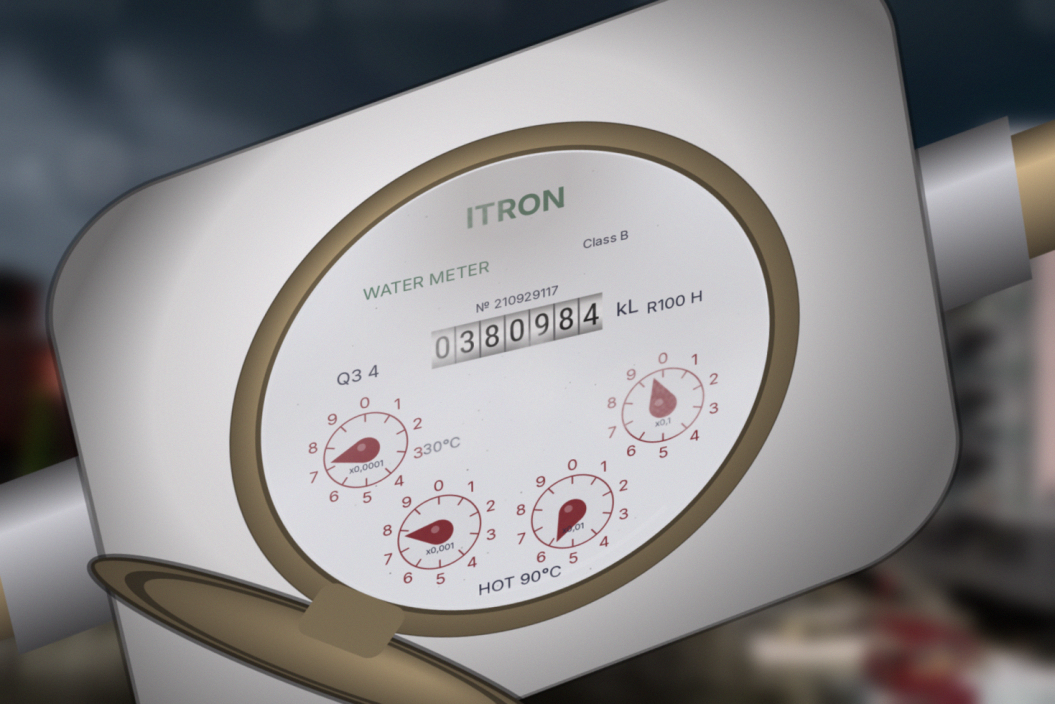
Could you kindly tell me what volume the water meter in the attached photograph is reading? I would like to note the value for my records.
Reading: 380983.9577 kL
